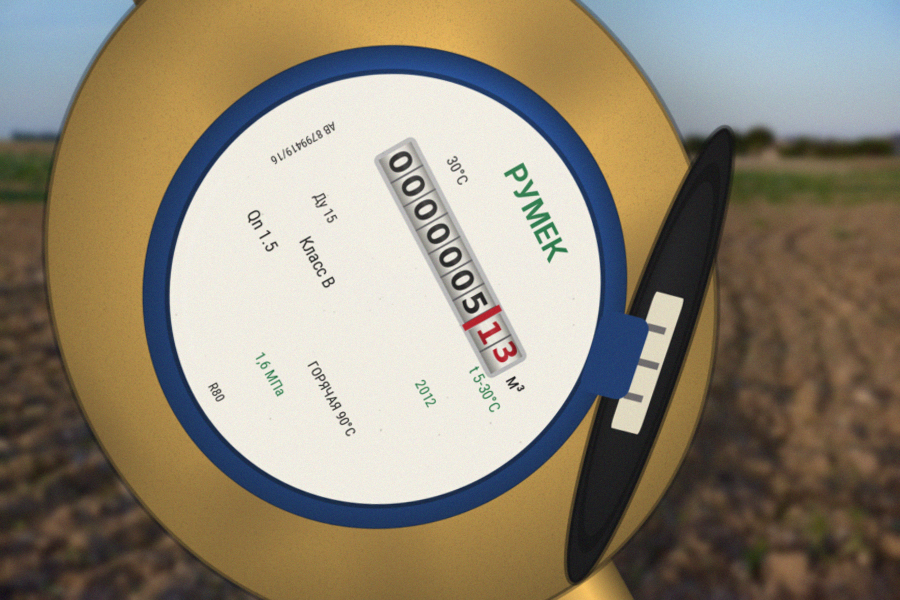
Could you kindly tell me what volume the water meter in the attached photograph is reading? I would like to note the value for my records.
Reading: 5.13 m³
